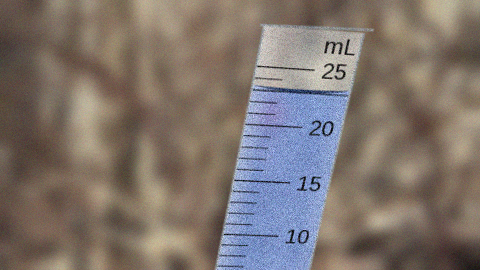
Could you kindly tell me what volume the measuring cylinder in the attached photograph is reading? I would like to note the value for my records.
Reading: 23 mL
